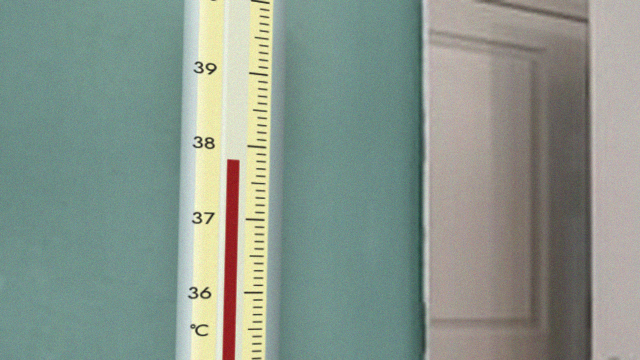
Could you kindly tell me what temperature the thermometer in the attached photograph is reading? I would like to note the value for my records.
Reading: 37.8 °C
